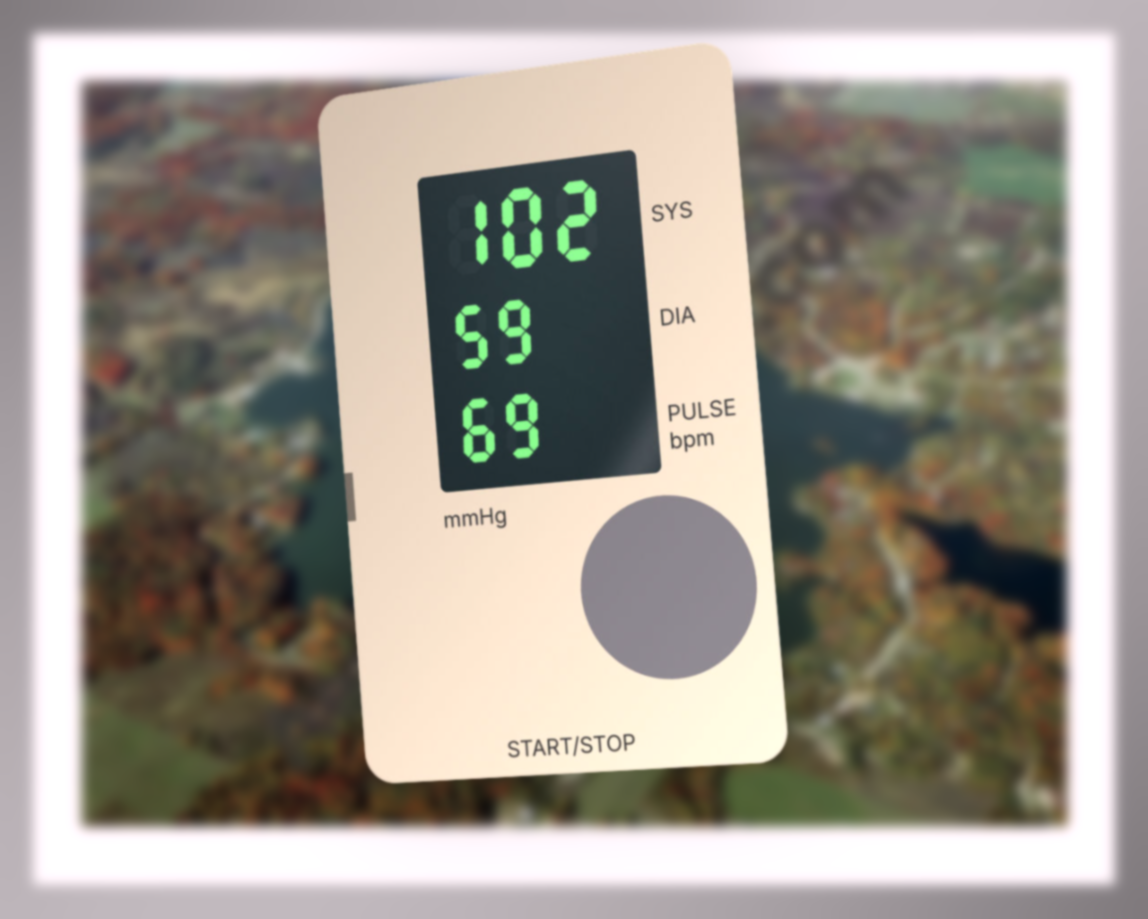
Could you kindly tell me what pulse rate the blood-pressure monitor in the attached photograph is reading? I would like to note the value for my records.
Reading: 69 bpm
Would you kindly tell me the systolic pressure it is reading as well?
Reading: 102 mmHg
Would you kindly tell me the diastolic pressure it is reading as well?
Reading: 59 mmHg
